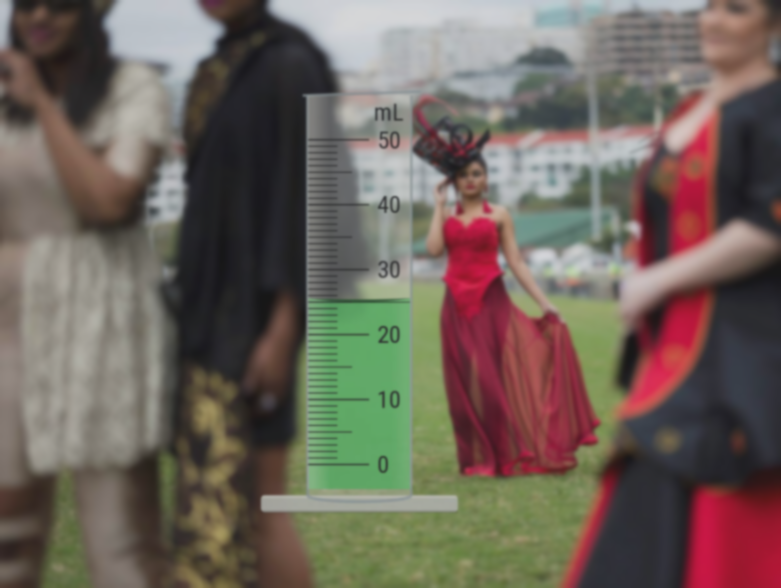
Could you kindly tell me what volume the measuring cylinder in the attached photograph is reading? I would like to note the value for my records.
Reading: 25 mL
